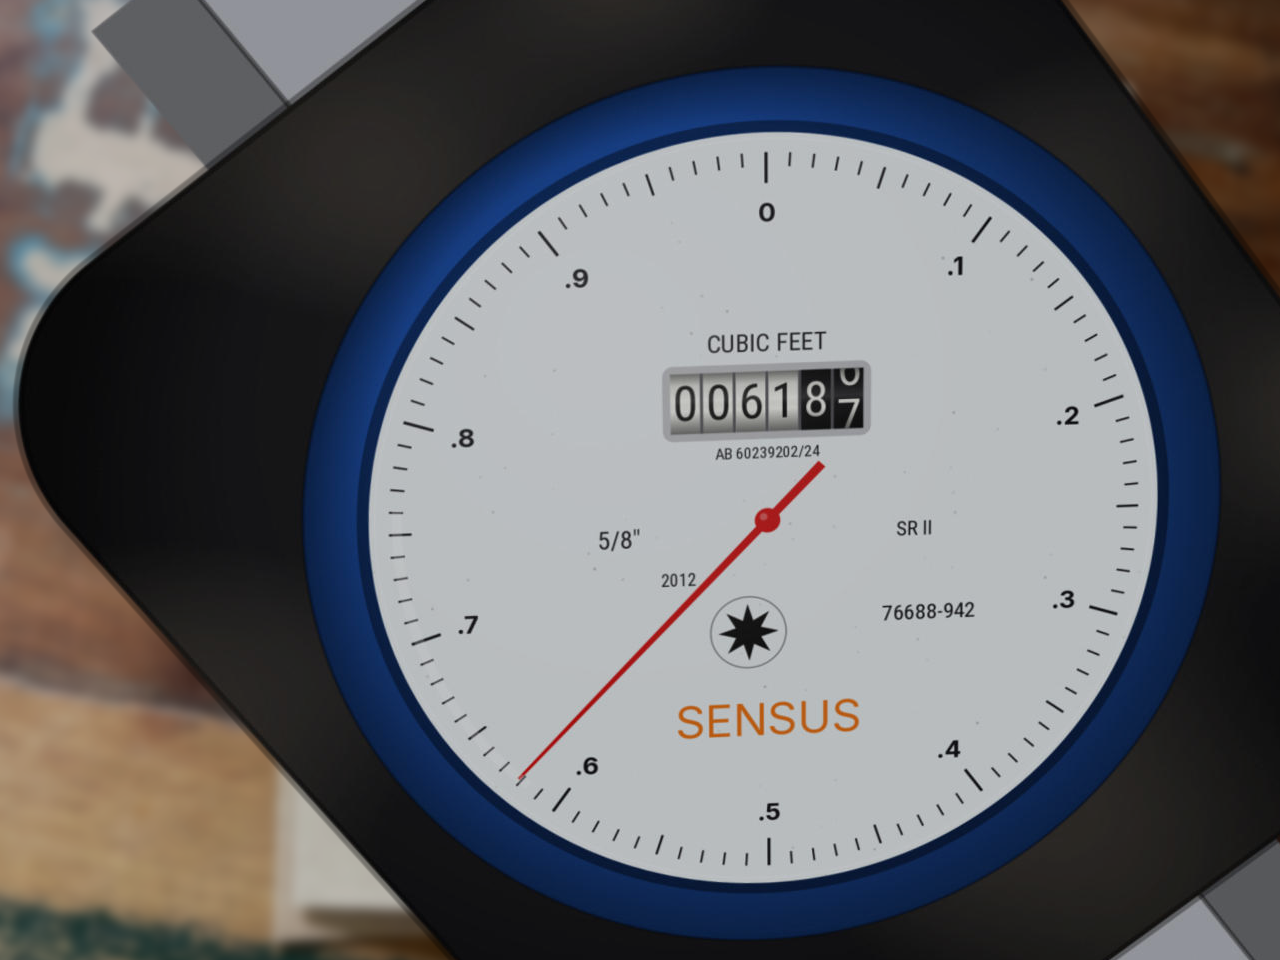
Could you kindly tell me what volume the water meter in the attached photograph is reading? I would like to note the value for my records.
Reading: 6186.62 ft³
